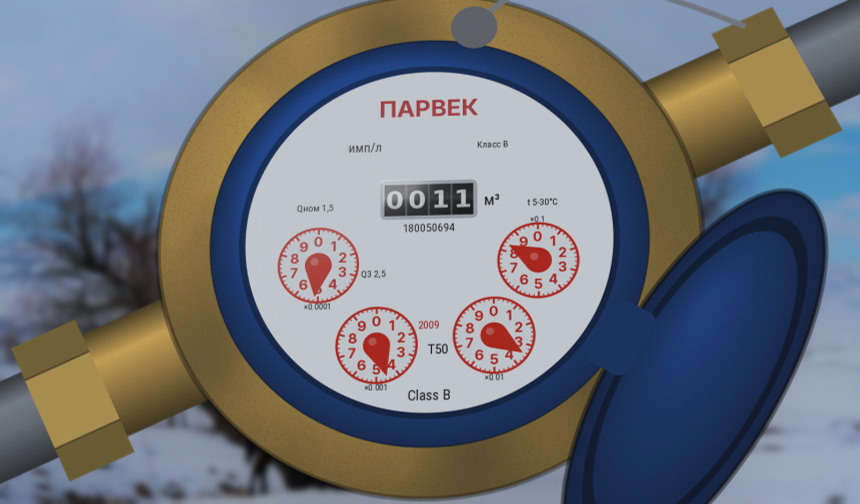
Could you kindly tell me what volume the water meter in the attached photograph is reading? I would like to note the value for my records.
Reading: 11.8345 m³
